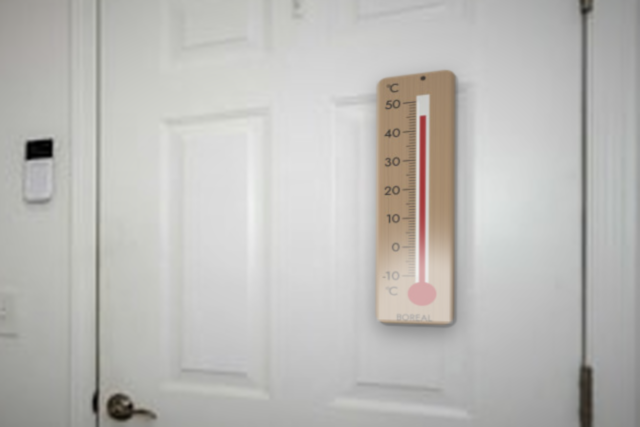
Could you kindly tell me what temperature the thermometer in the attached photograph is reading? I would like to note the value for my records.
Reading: 45 °C
